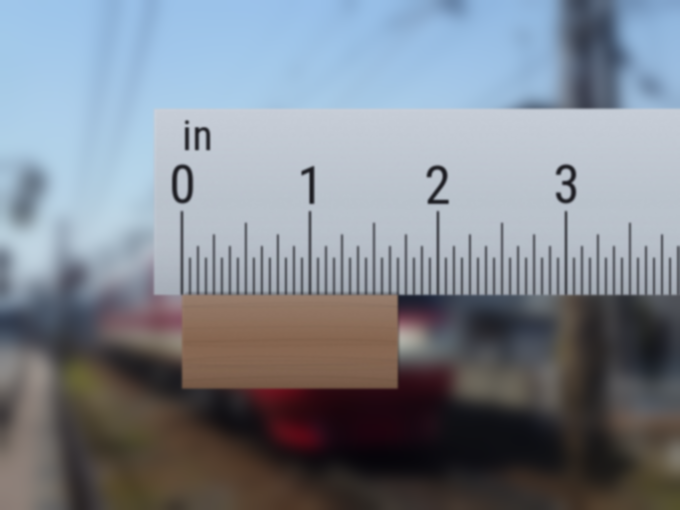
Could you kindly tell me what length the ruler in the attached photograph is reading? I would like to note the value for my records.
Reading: 1.6875 in
